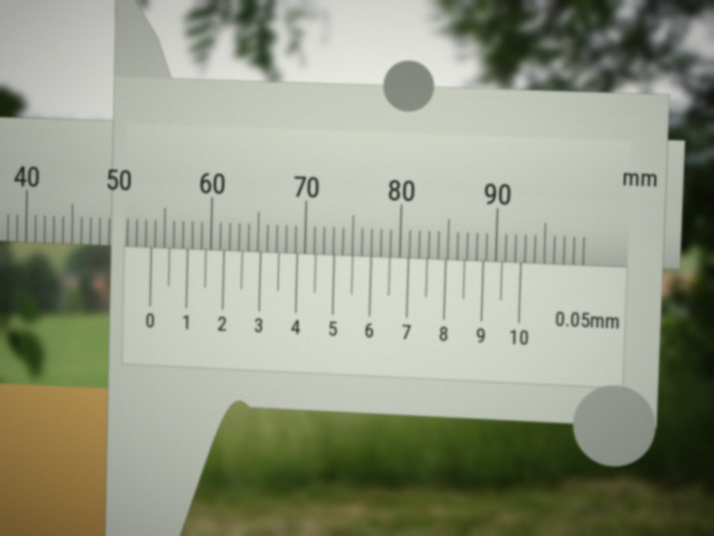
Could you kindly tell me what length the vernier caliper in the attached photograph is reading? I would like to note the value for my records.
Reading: 53.6 mm
